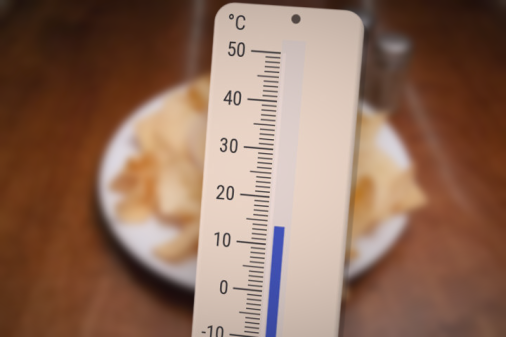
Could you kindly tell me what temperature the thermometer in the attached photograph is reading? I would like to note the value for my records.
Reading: 14 °C
